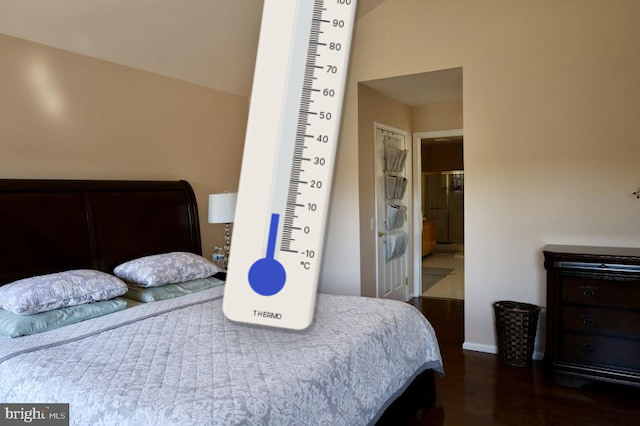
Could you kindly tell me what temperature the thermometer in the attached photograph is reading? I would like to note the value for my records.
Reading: 5 °C
